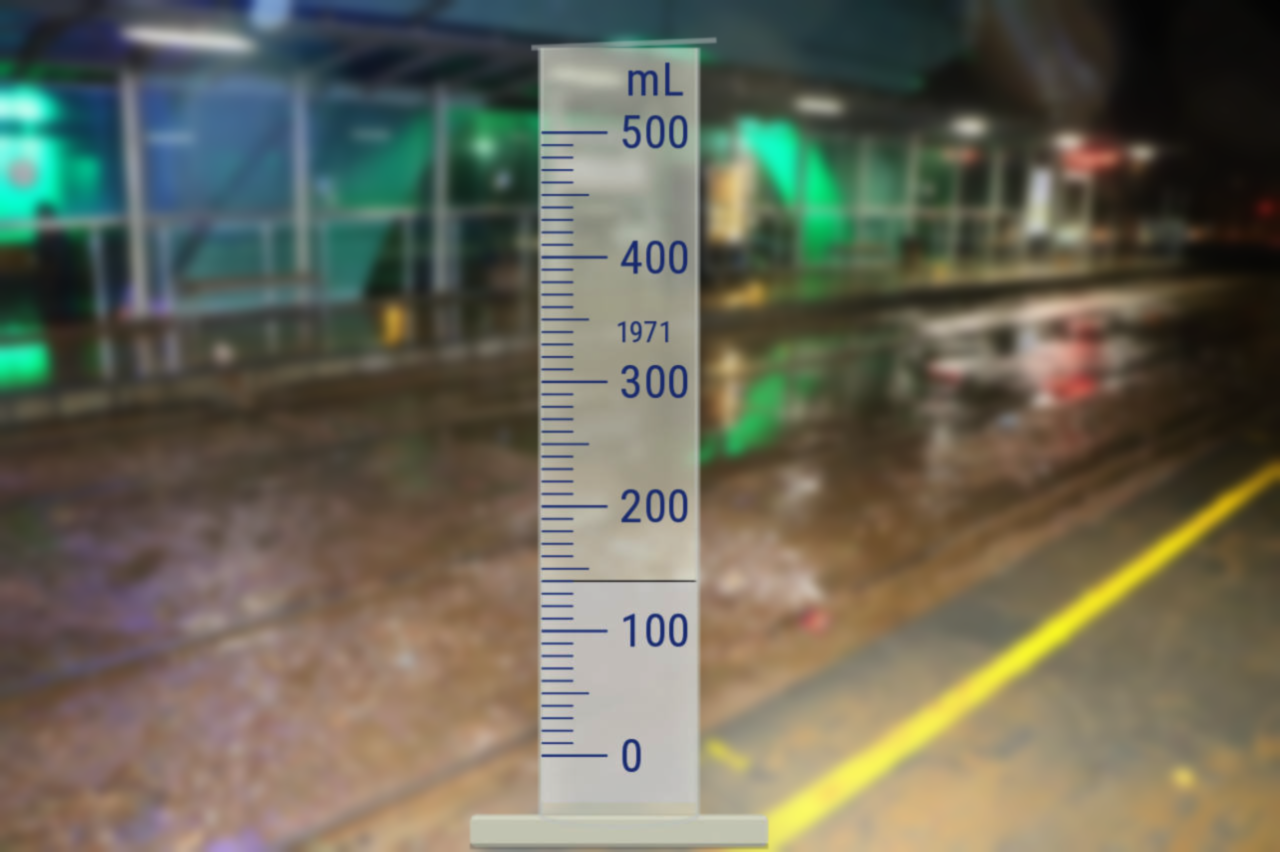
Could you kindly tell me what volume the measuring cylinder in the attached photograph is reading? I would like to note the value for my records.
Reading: 140 mL
